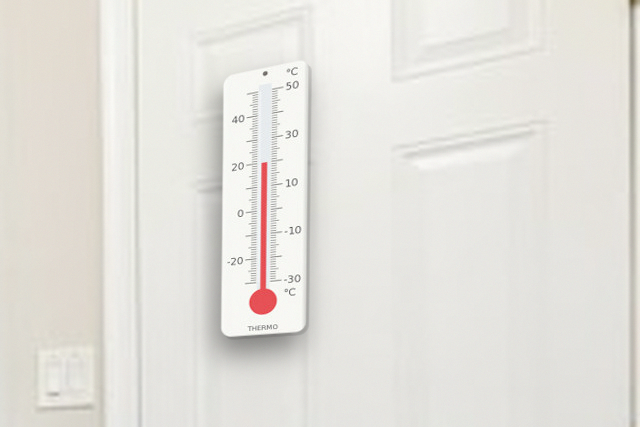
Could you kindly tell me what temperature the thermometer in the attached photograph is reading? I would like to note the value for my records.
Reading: 20 °C
